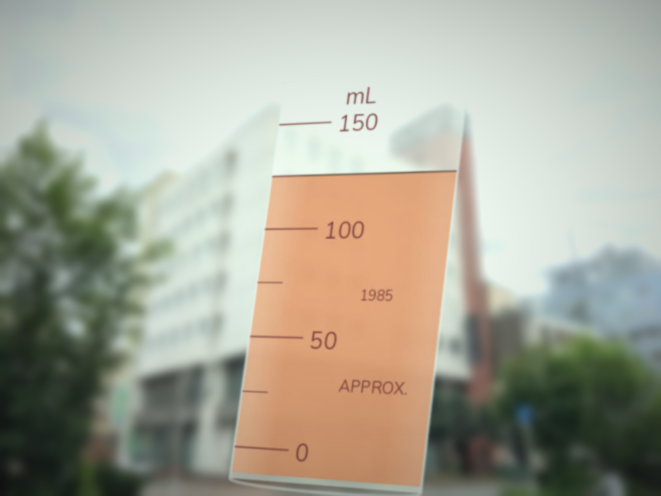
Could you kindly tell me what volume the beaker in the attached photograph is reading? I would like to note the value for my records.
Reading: 125 mL
